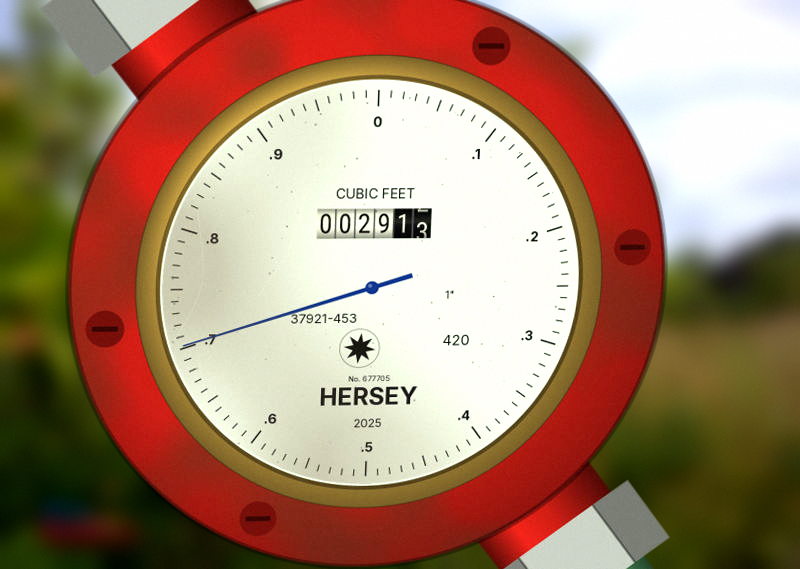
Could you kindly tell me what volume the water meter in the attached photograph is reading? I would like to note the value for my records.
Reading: 2912.70 ft³
